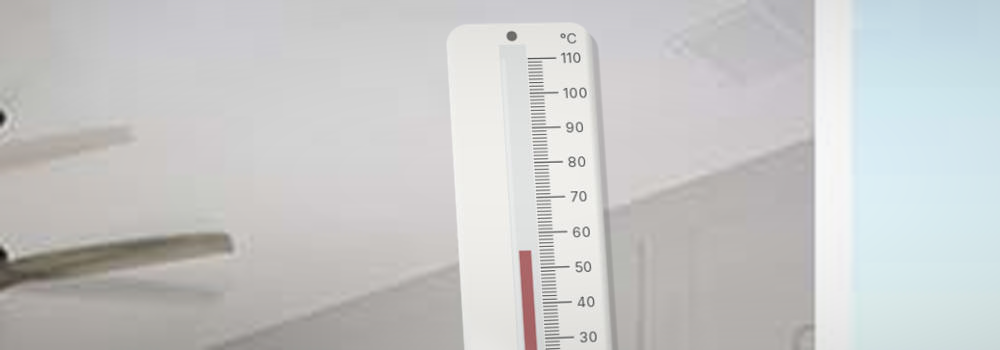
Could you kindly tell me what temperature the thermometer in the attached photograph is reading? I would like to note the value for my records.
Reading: 55 °C
